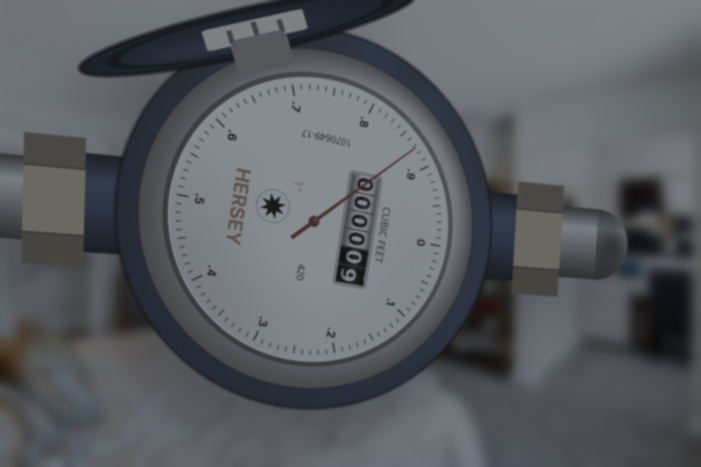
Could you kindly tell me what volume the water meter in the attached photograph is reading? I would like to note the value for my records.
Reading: 8.87 ft³
